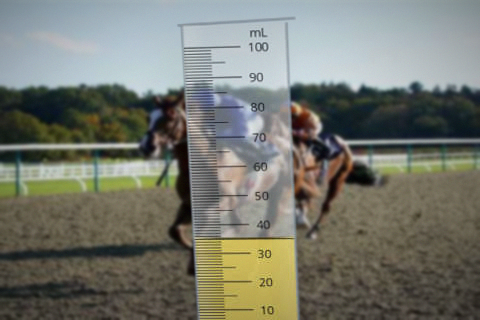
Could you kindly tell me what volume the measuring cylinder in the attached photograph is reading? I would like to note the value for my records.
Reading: 35 mL
